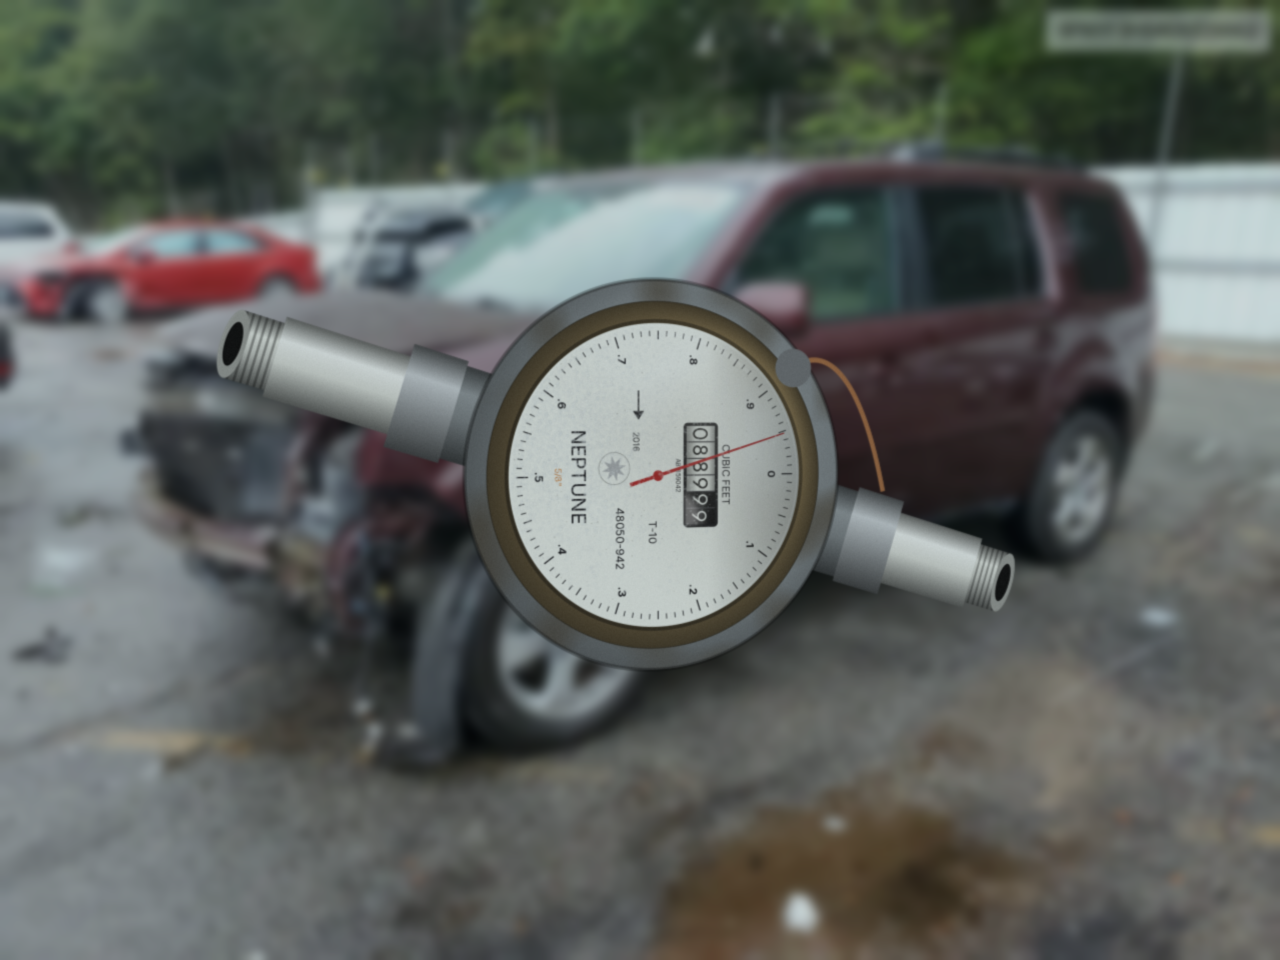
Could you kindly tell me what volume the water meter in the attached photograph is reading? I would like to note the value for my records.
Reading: 88998.95 ft³
